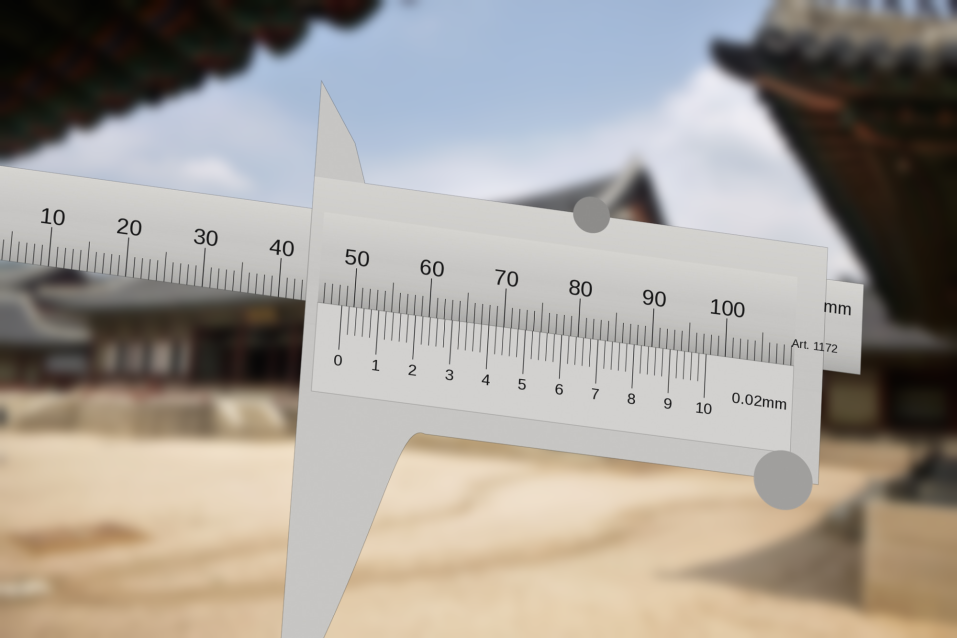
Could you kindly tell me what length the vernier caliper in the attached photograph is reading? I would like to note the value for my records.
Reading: 48.4 mm
